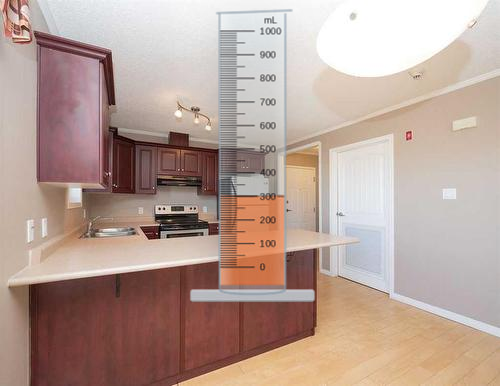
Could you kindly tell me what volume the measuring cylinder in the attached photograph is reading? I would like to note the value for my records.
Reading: 300 mL
